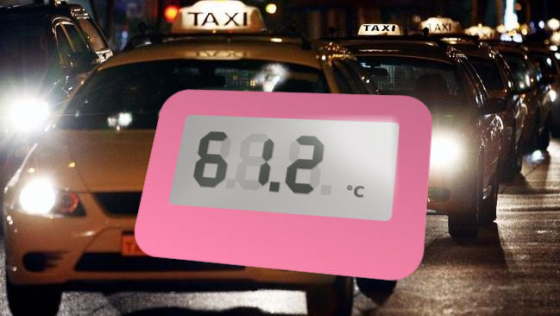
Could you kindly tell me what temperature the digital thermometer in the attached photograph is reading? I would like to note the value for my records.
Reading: 61.2 °C
